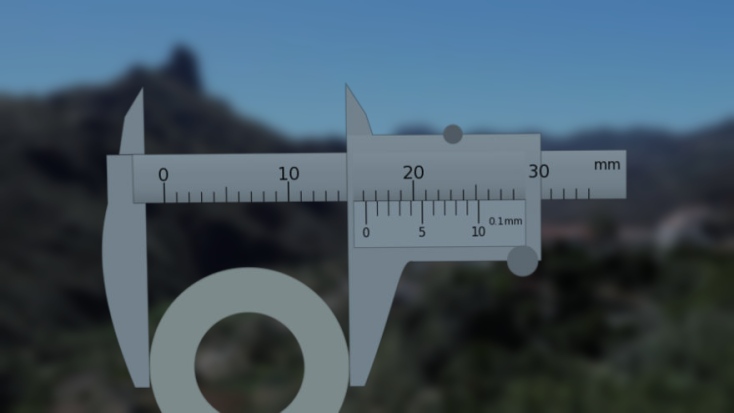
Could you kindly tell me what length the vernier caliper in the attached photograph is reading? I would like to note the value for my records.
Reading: 16.2 mm
